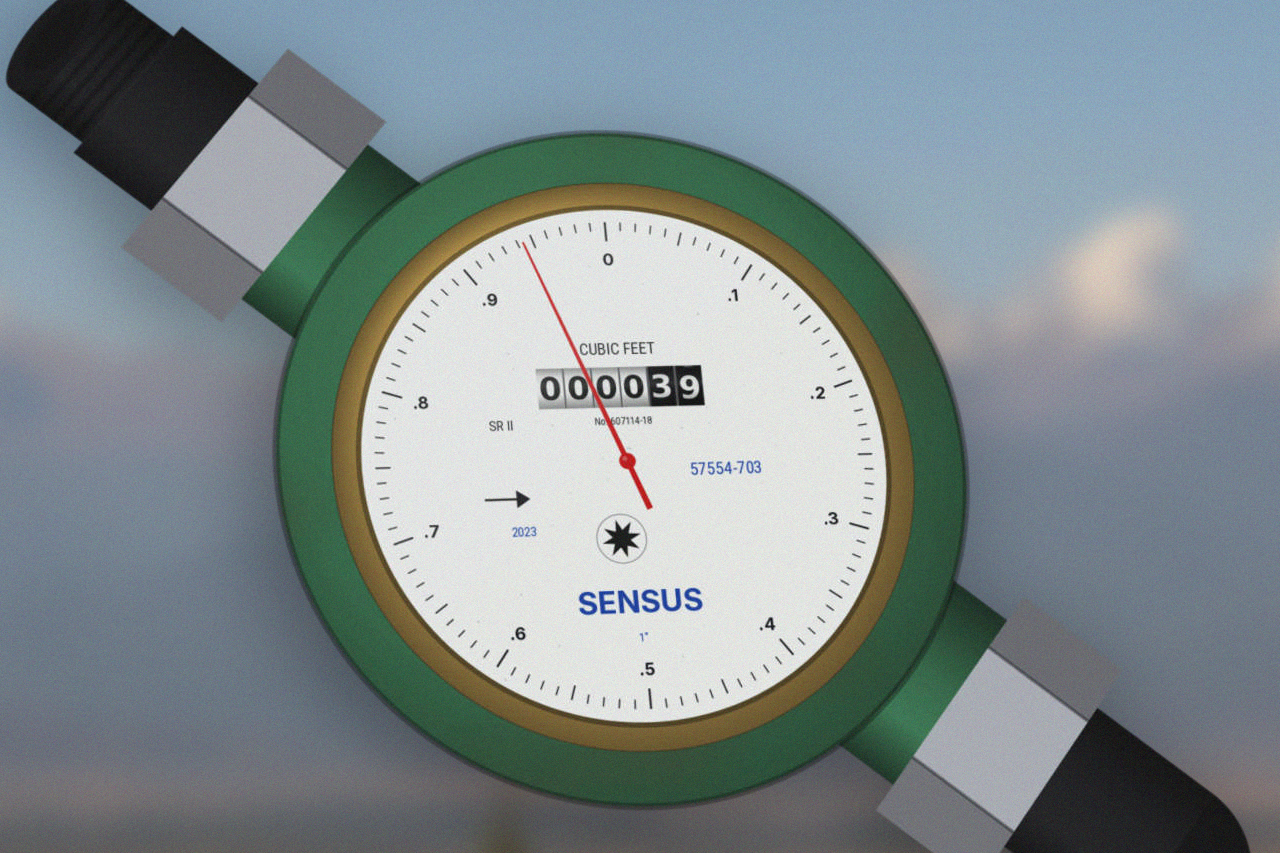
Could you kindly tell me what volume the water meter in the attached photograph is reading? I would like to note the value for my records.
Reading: 38.94 ft³
